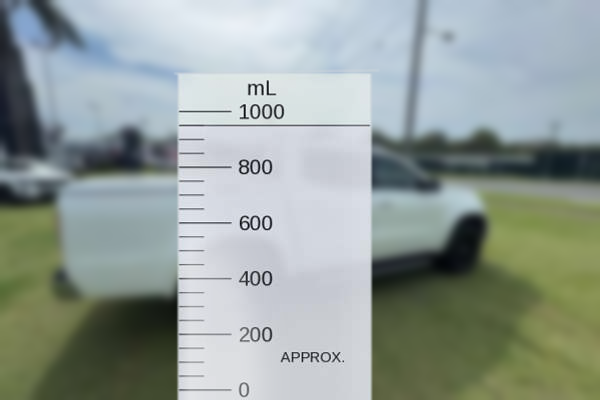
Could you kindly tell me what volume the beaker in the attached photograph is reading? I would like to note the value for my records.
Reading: 950 mL
